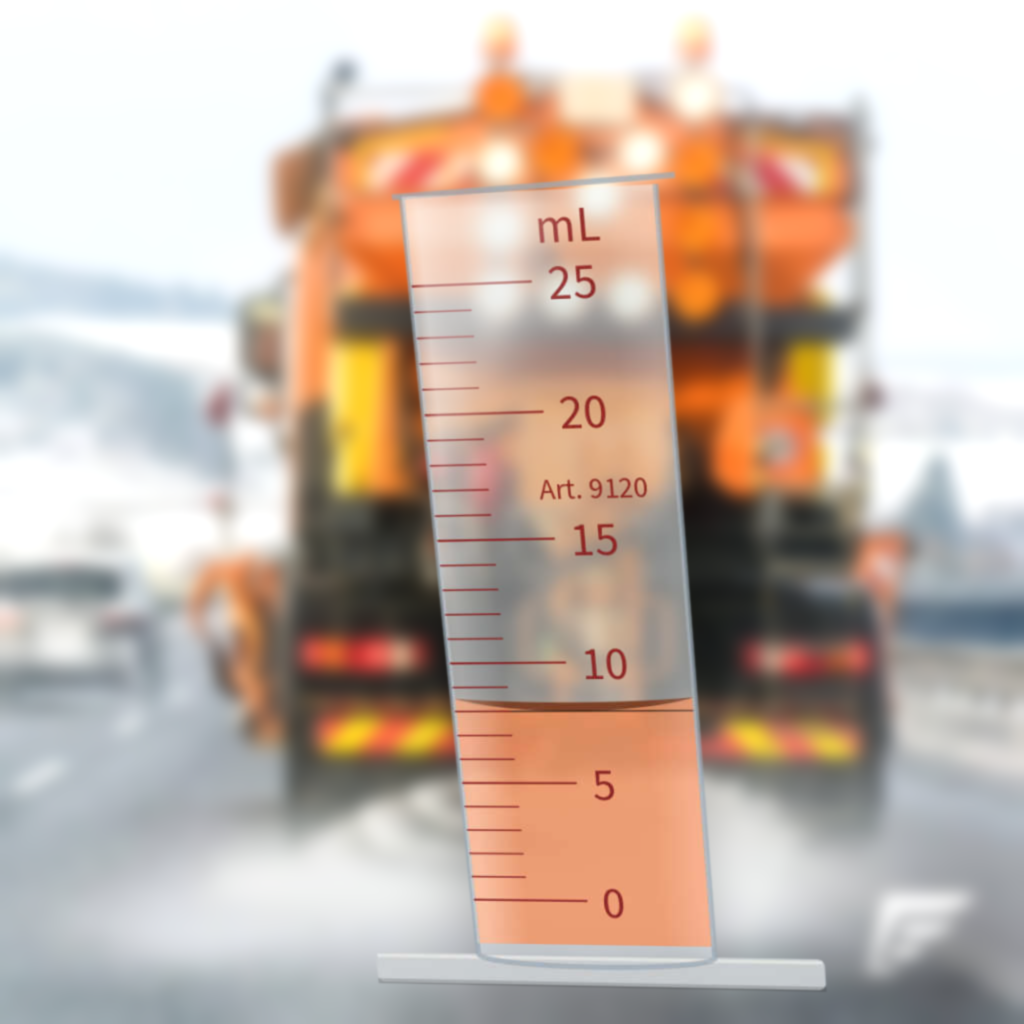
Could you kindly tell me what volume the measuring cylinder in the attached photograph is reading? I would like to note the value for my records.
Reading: 8 mL
